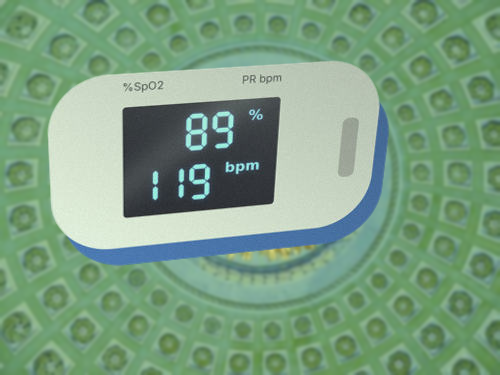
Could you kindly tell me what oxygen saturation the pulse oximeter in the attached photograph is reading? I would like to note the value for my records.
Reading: 89 %
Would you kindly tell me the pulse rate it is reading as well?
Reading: 119 bpm
